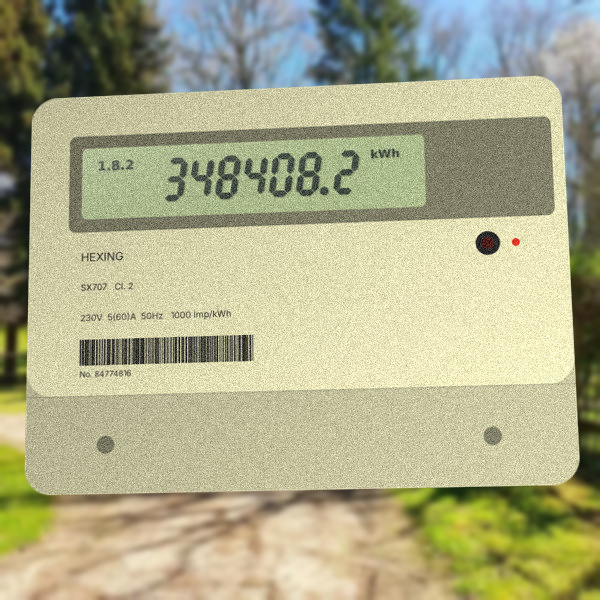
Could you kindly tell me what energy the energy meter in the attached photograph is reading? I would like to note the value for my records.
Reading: 348408.2 kWh
